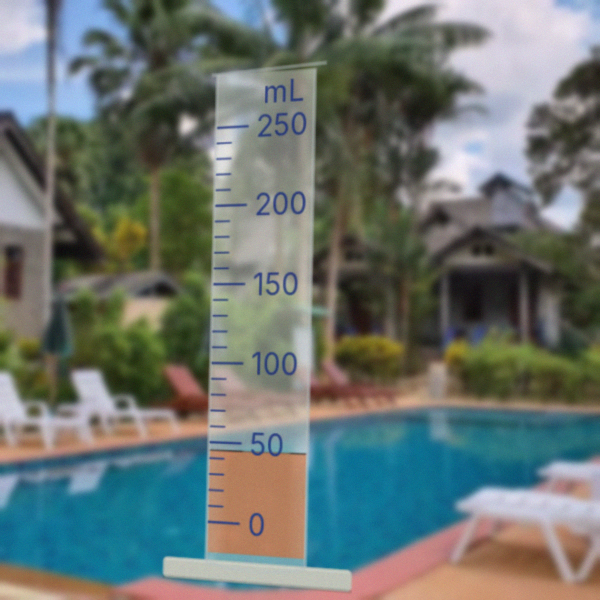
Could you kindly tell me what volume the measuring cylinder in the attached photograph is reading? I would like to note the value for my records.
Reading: 45 mL
